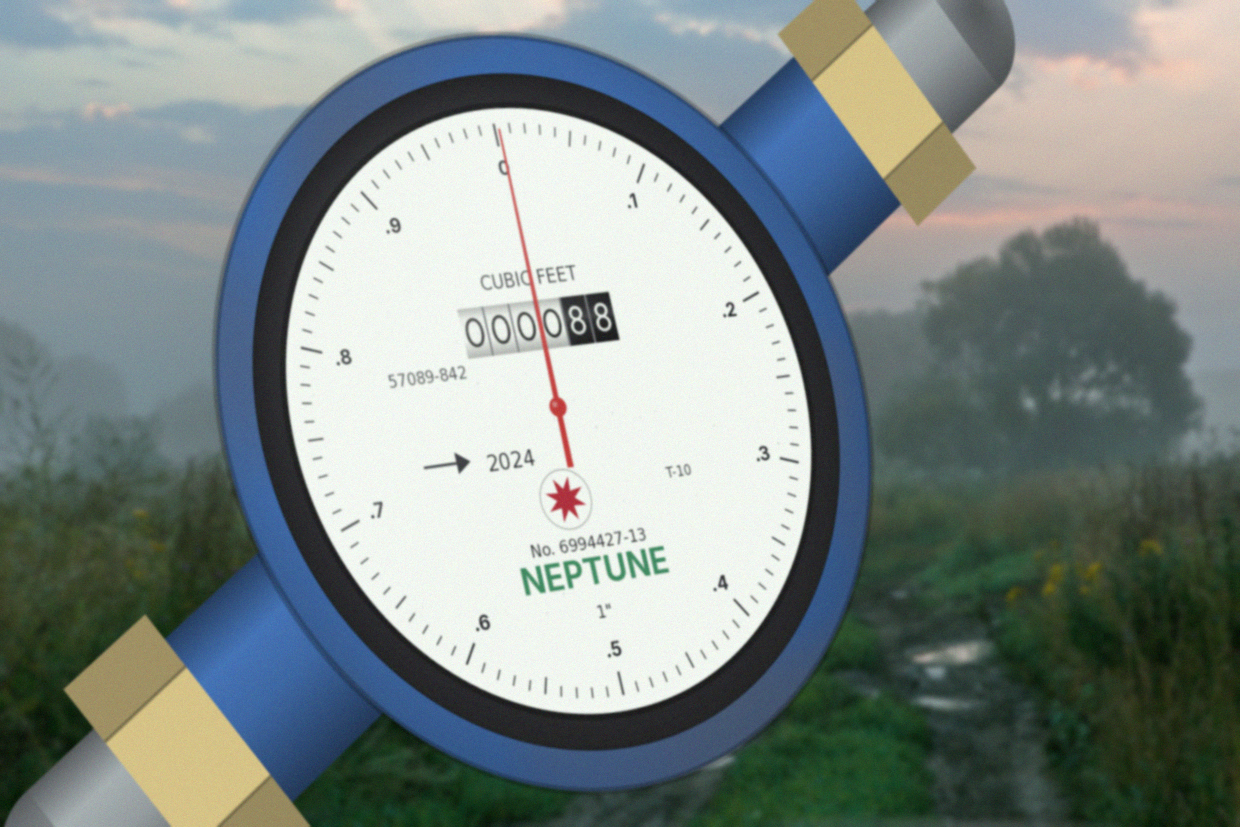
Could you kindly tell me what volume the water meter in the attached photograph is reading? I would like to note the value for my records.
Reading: 88.00 ft³
